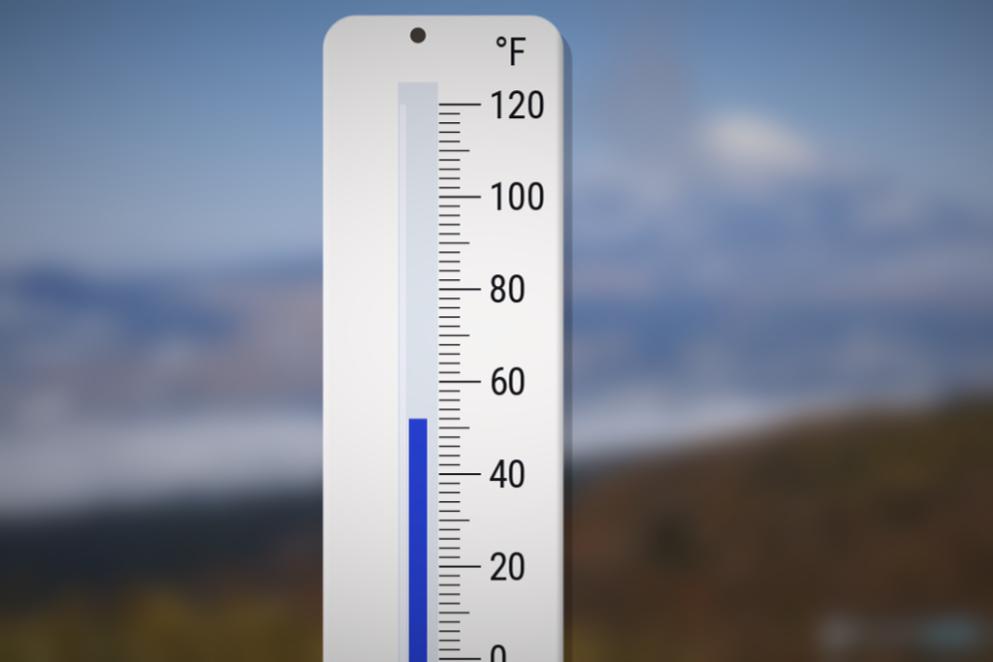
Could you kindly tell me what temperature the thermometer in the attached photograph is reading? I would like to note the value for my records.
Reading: 52 °F
